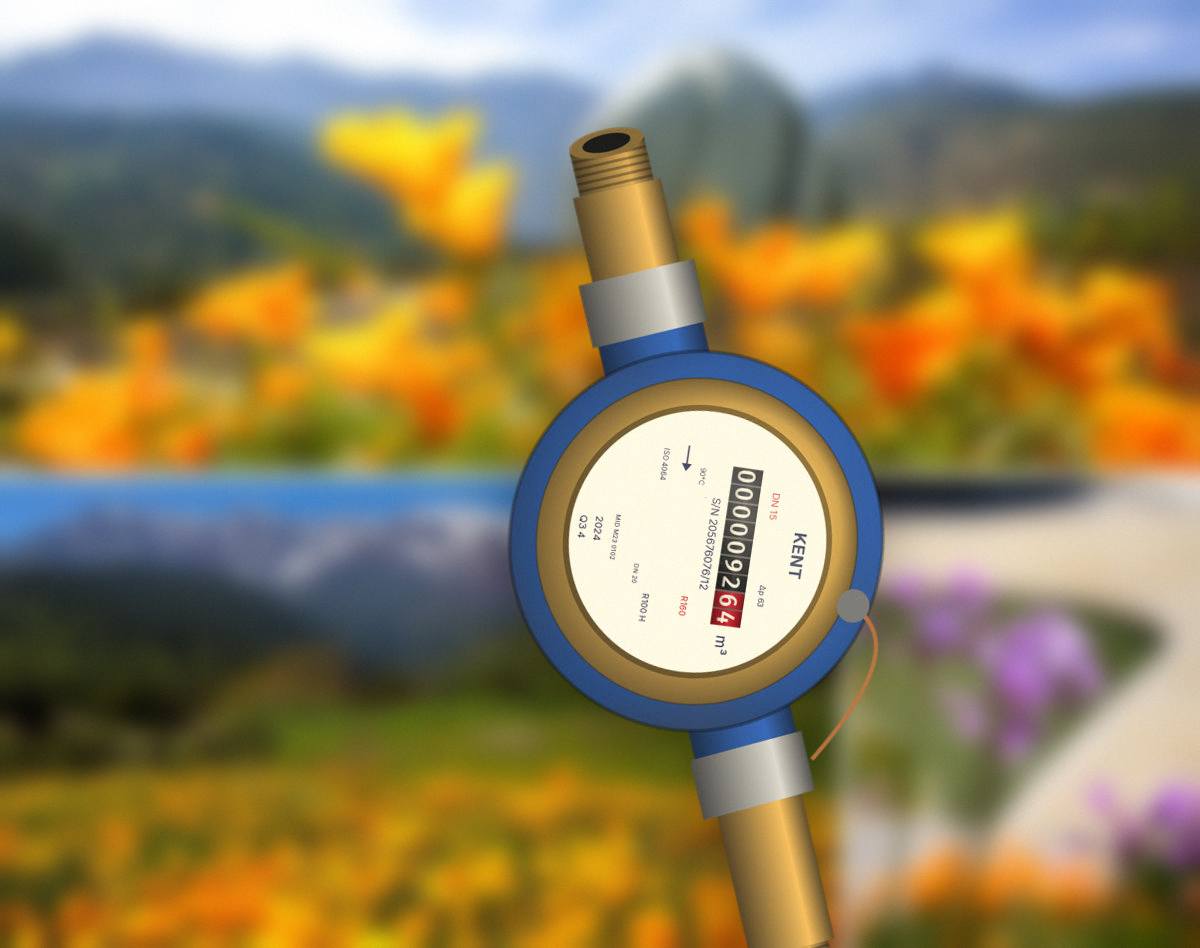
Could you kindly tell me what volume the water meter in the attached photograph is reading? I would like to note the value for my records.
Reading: 92.64 m³
